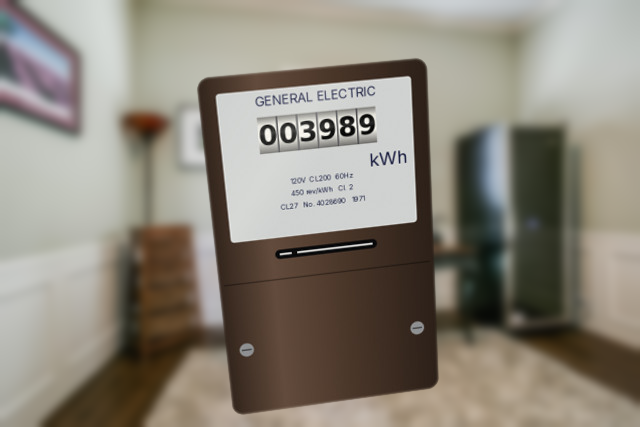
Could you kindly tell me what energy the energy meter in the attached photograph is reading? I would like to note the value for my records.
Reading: 3989 kWh
